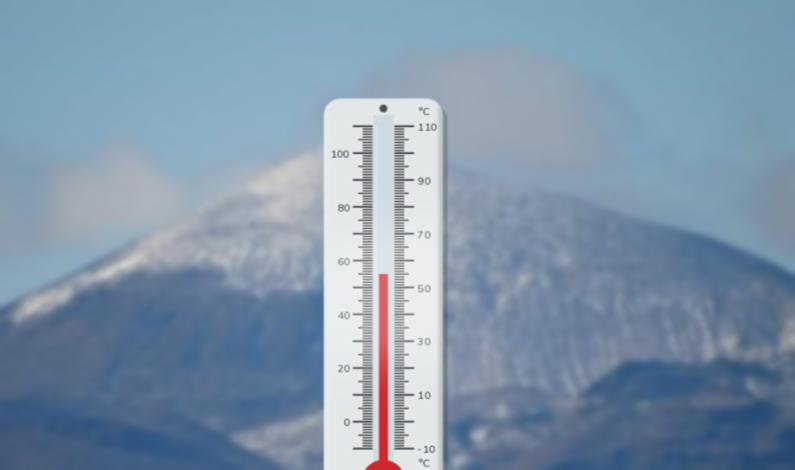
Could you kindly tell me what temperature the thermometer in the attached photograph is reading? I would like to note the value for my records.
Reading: 55 °C
